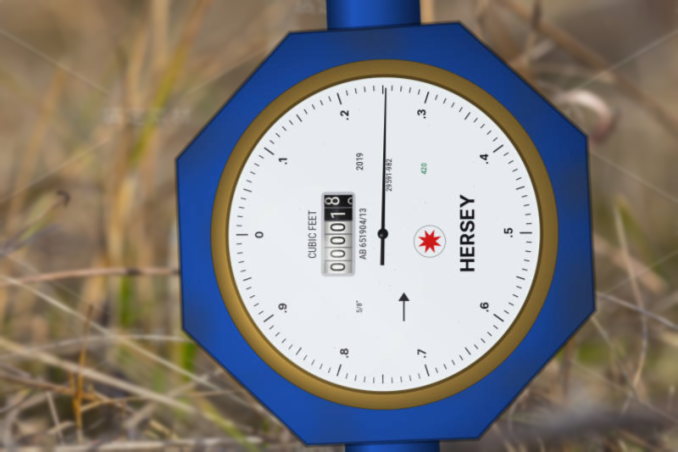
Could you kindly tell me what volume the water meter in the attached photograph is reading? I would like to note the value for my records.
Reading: 18.25 ft³
